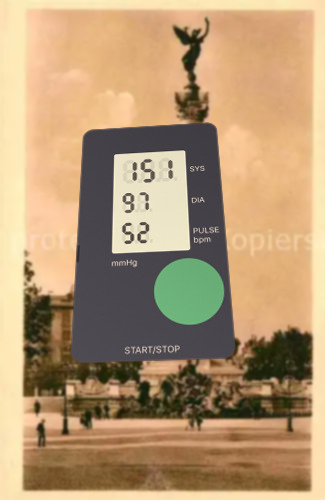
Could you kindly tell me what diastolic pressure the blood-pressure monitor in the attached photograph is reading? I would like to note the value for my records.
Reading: 97 mmHg
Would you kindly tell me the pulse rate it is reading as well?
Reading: 52 bpm
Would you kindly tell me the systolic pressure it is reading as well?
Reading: 151 mmHg
